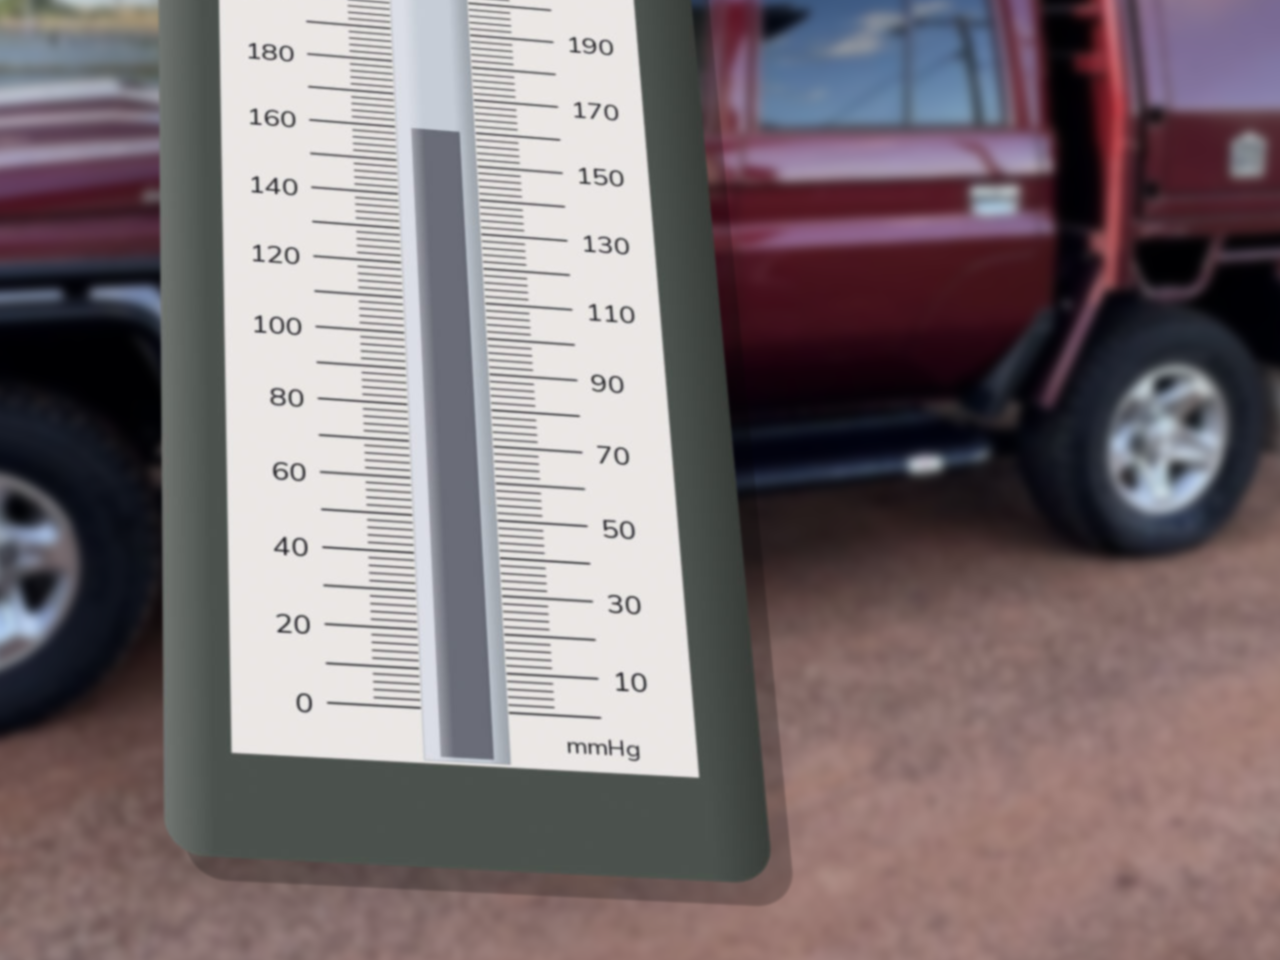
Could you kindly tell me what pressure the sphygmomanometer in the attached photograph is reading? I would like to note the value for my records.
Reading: 160 mmHg
